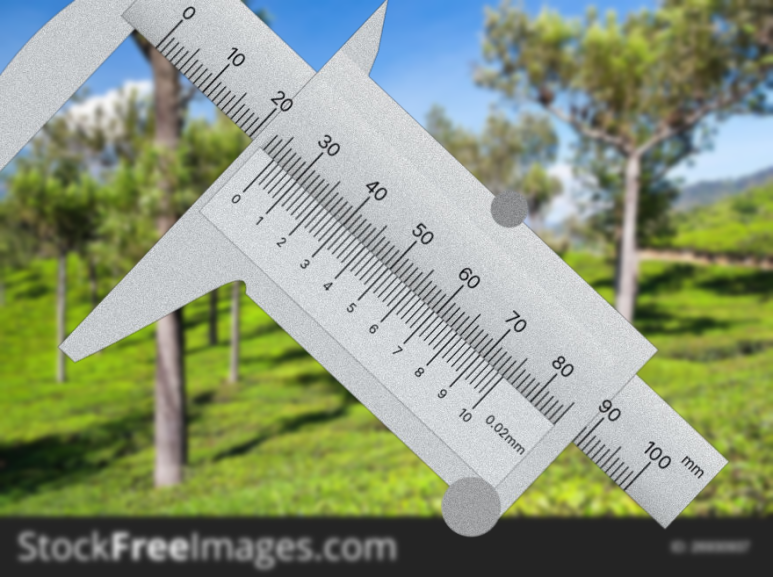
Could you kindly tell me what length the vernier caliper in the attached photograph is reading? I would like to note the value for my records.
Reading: 25.2 mm
